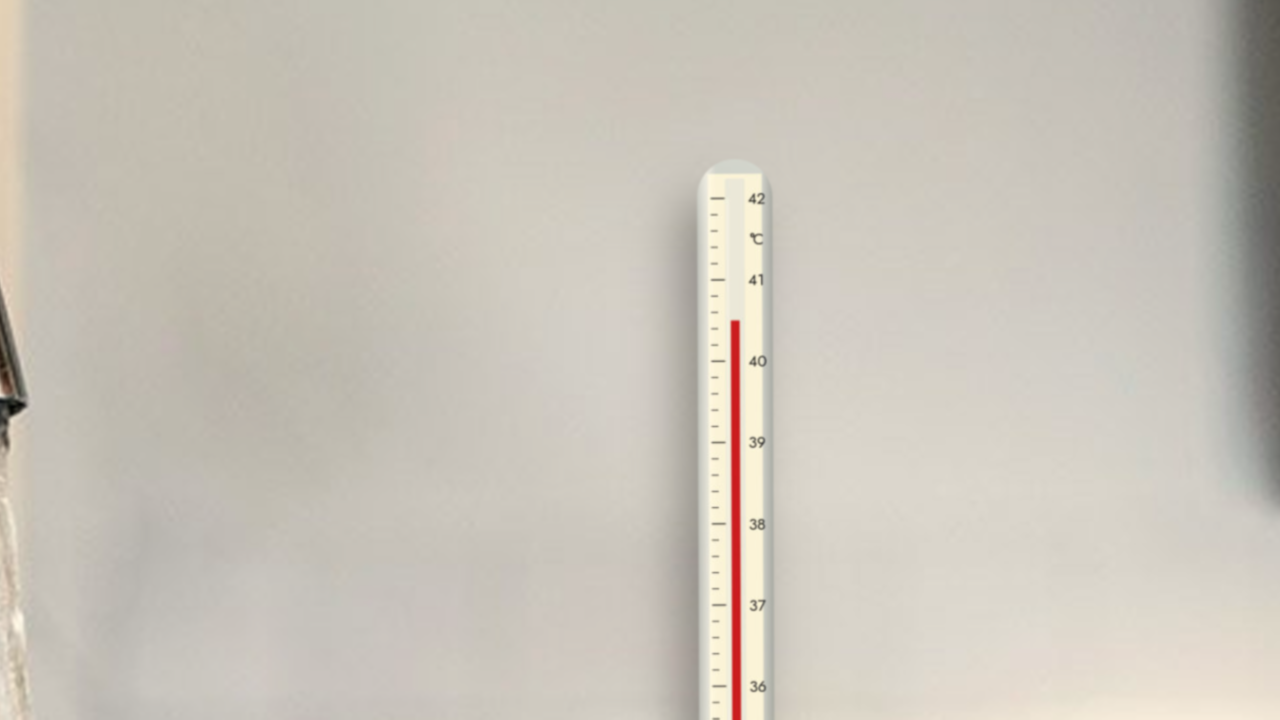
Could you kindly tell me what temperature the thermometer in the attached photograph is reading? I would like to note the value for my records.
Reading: 40.5 °C
